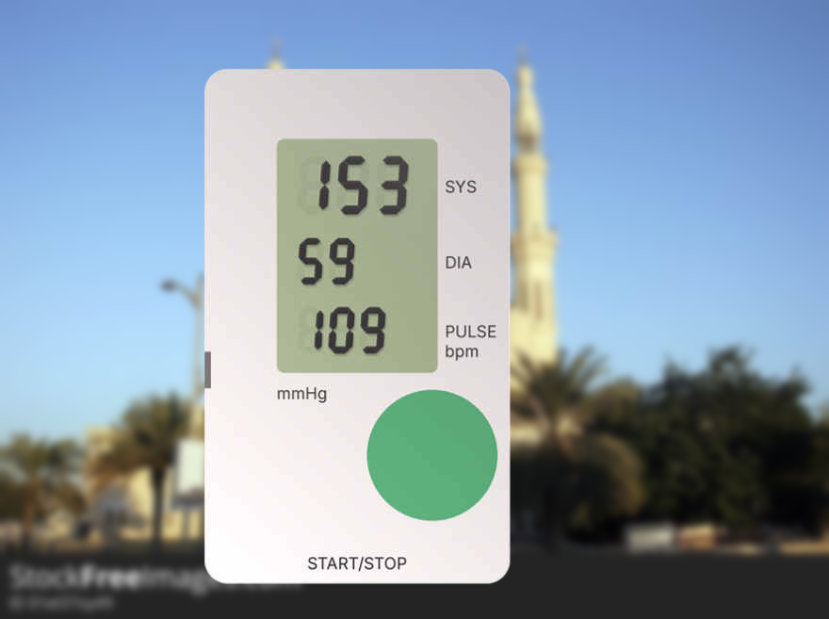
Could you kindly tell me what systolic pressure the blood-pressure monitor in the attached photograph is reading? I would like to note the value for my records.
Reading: 153 mmHg
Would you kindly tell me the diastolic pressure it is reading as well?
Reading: 59 mmHg
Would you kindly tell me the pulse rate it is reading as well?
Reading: 109 bpm
